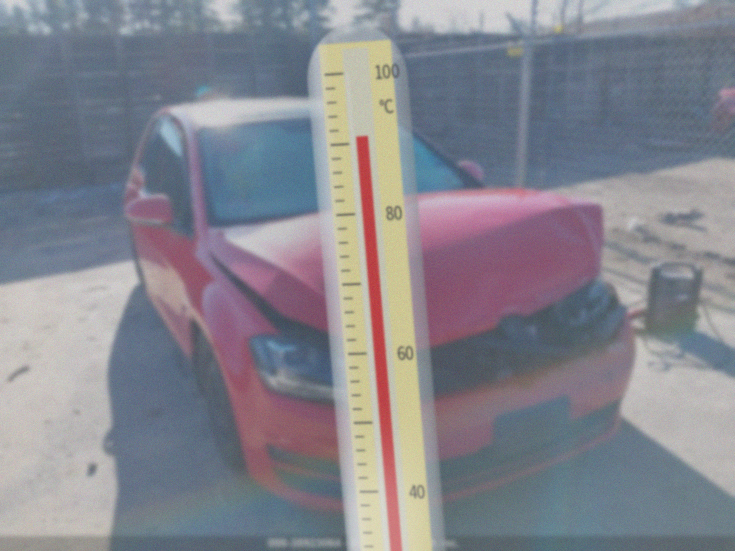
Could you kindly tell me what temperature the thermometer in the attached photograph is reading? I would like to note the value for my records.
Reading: 91 °C
